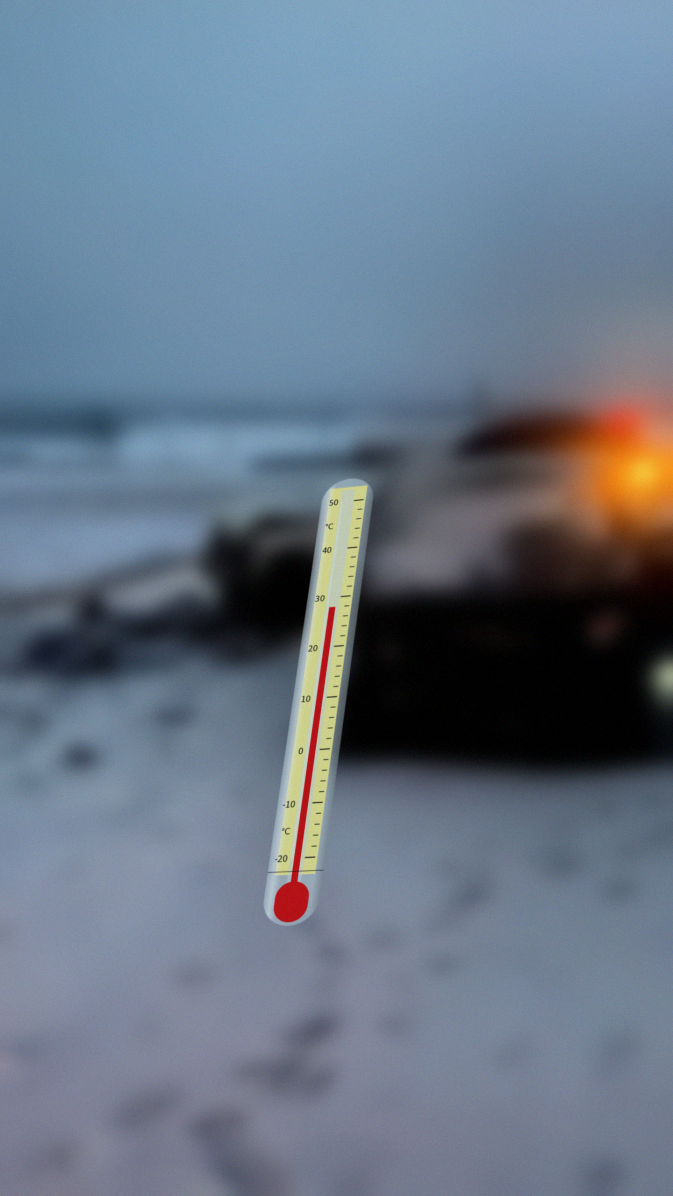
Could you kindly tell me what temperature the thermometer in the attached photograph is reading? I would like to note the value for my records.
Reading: 28 °C
